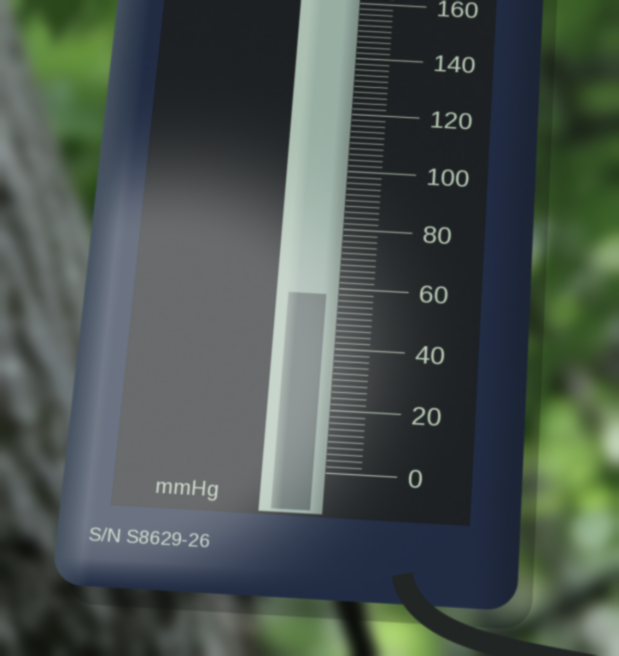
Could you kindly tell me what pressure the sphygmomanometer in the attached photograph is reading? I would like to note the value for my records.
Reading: 58 mmHg
